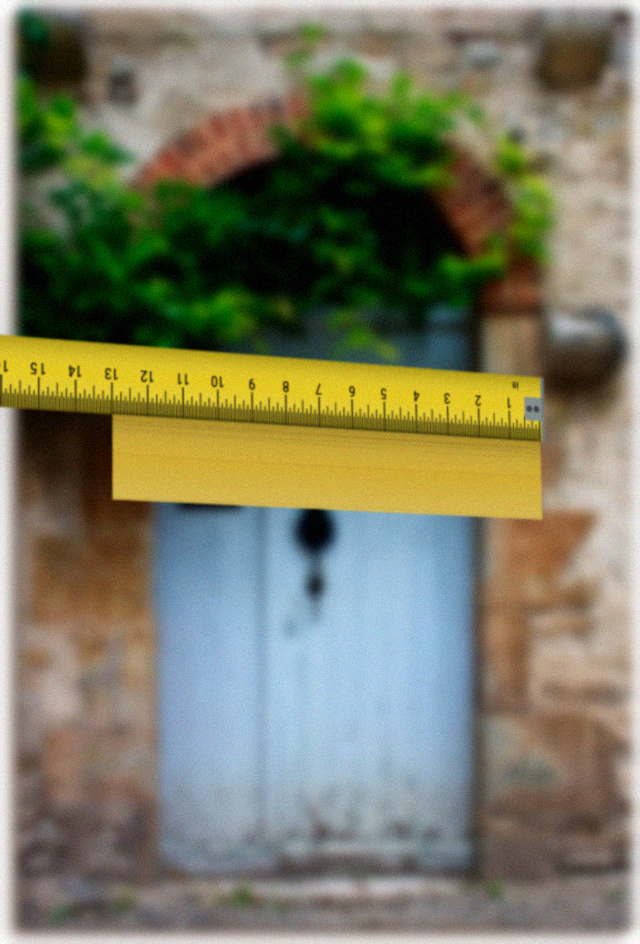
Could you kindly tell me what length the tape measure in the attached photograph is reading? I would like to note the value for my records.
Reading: 13 in
